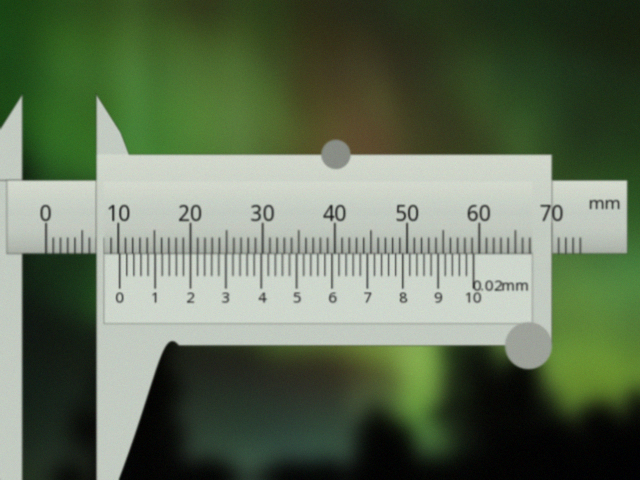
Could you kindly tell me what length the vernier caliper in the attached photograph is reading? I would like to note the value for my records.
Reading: 10.2 mm
